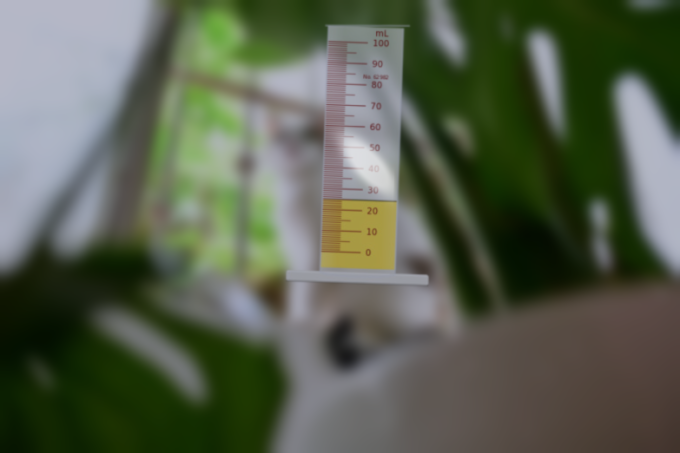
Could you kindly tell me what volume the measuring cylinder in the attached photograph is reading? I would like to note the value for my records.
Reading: 25 mL
